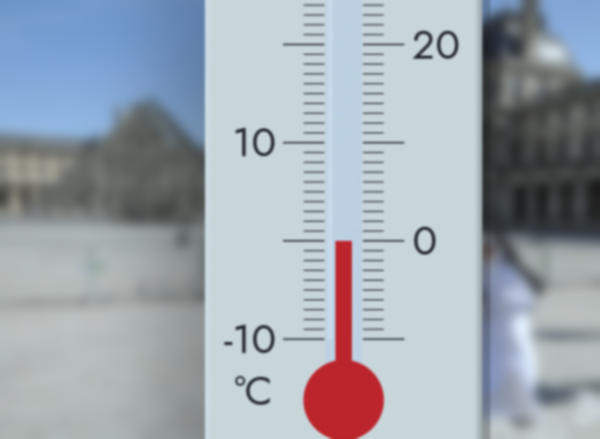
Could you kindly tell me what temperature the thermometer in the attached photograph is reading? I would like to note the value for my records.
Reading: 0 °C
